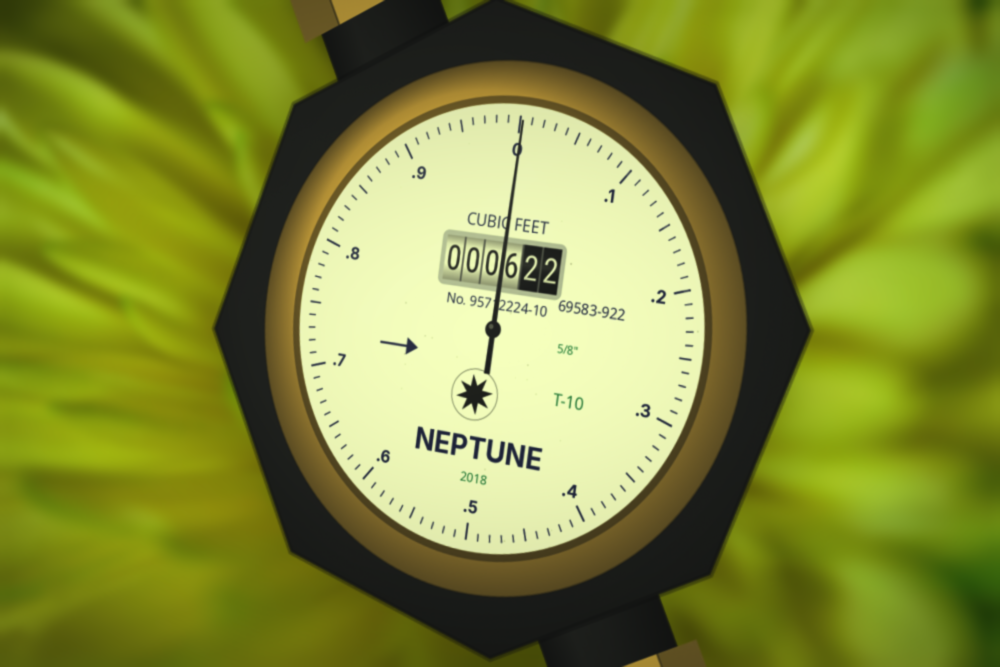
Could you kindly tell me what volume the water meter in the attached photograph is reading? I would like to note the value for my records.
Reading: 622.00 ft³
